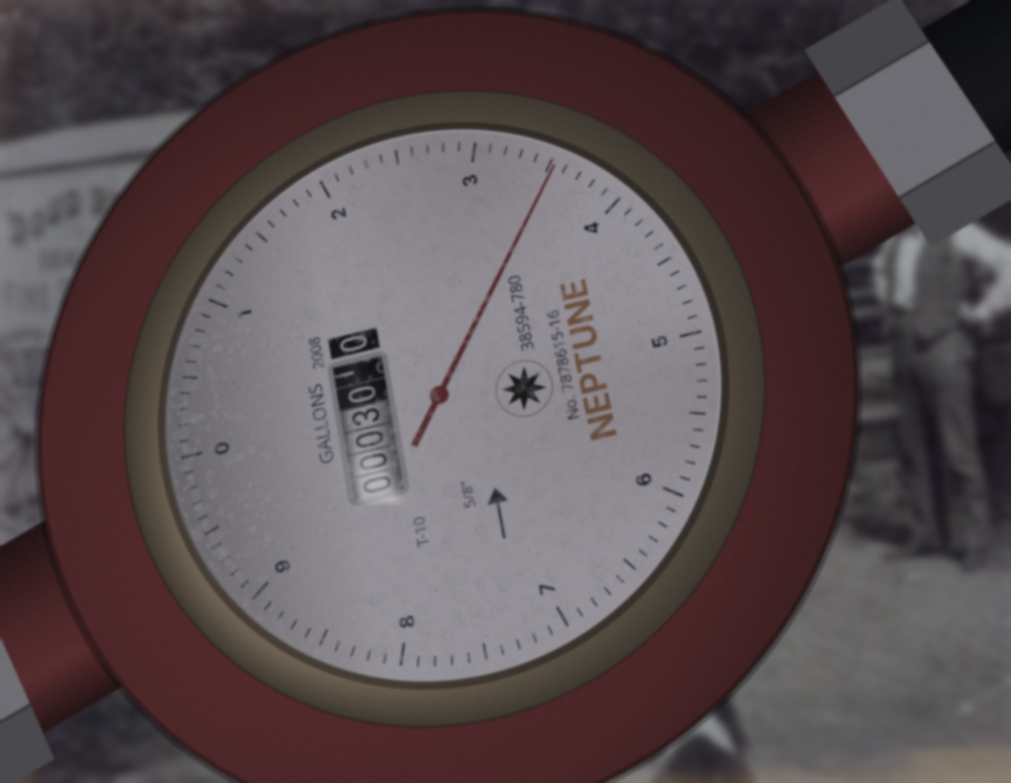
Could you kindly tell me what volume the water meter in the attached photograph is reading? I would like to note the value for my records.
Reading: 3013.5 gal
